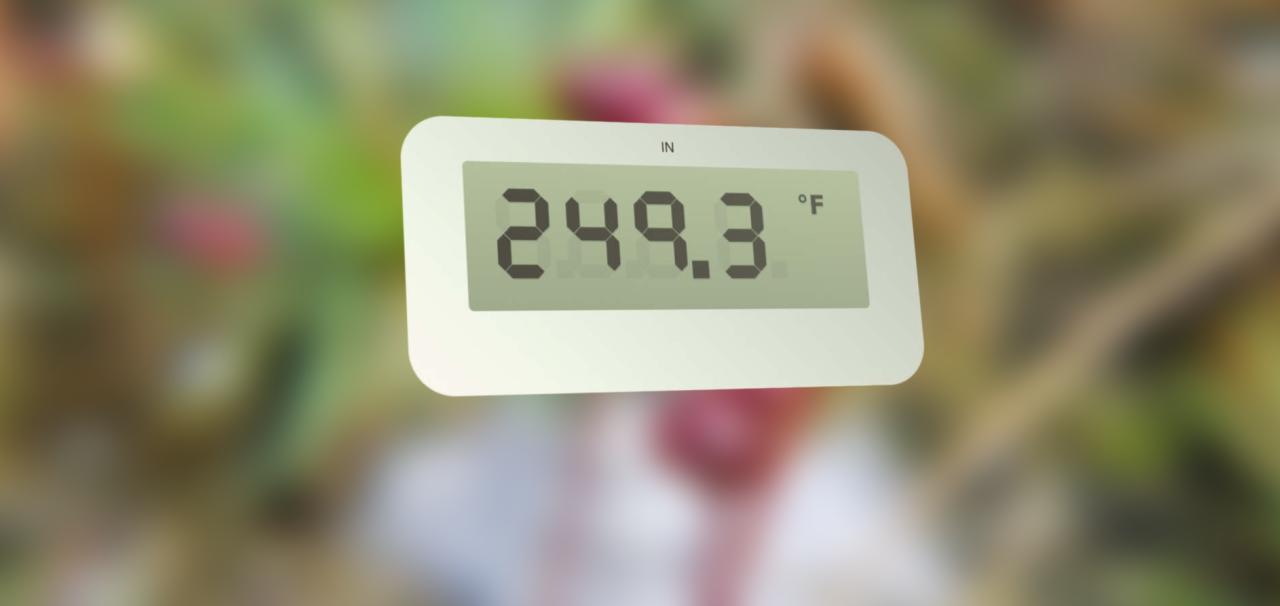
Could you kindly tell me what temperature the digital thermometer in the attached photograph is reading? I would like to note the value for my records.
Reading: 249.3 °F
